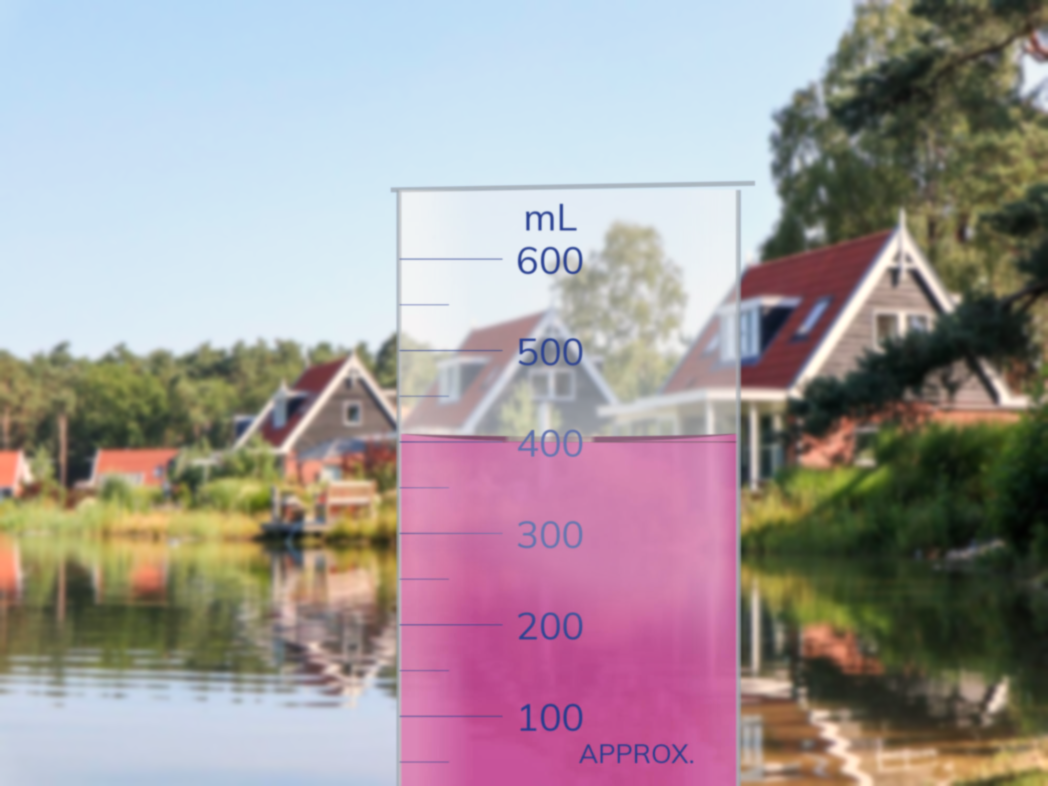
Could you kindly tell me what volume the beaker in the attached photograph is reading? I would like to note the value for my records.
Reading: 400 mL
